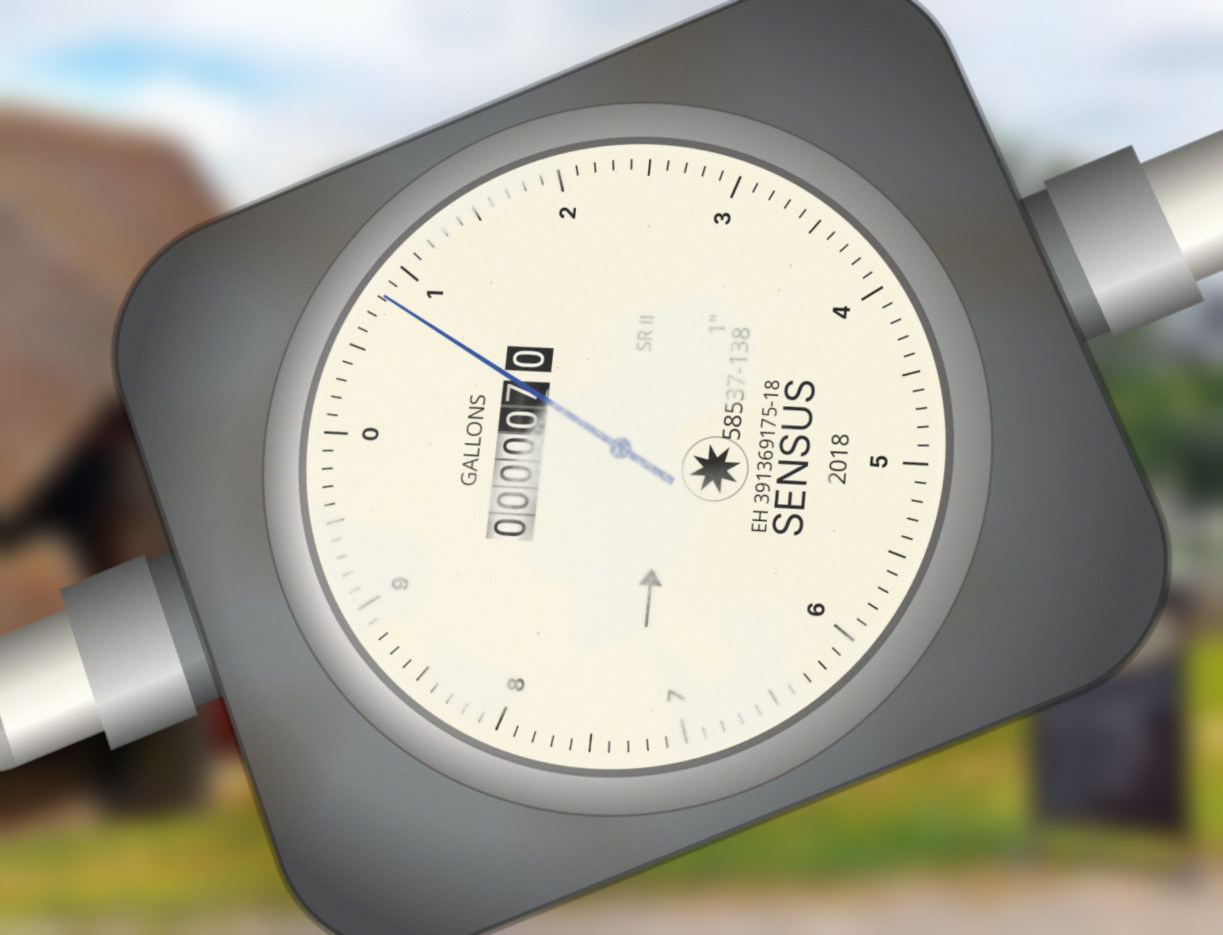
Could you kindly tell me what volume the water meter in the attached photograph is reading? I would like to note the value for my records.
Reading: 70.8 gal
